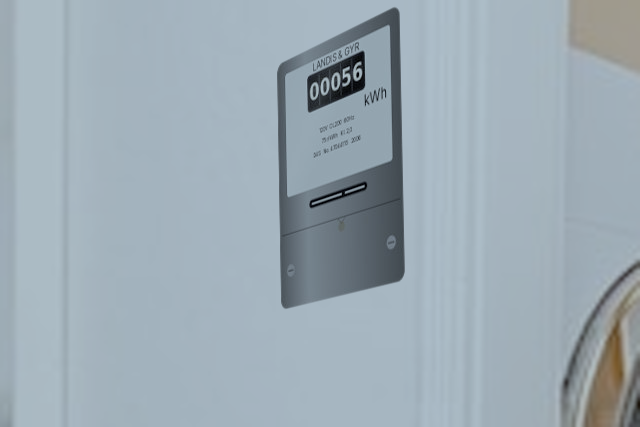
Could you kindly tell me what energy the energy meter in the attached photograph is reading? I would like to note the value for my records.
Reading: 56 kWh
